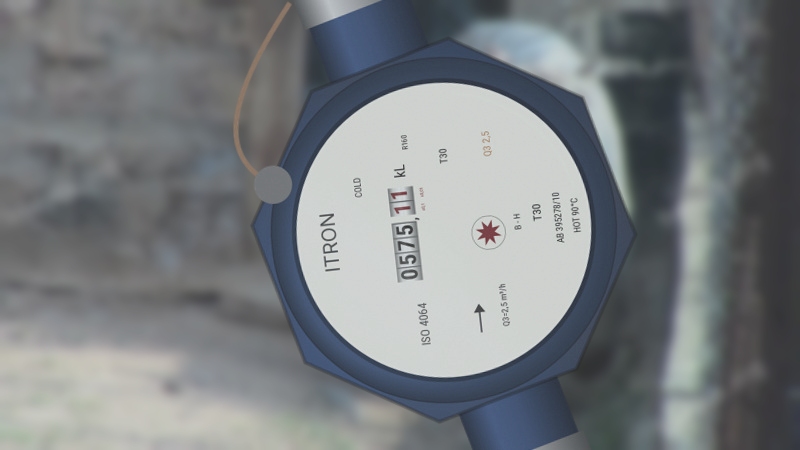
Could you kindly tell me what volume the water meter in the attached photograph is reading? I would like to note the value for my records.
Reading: 575.11 kL
